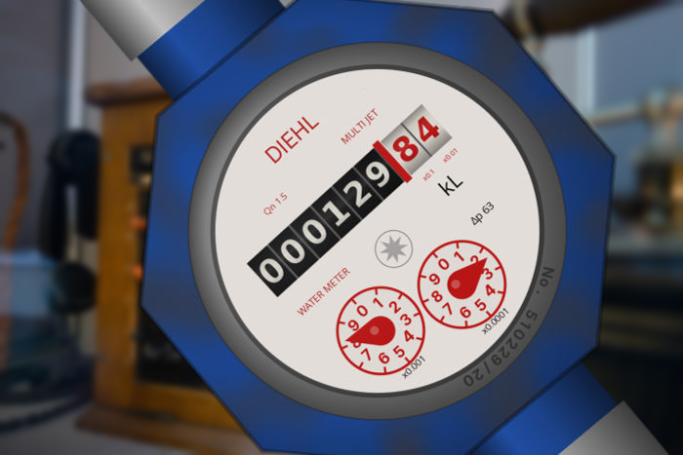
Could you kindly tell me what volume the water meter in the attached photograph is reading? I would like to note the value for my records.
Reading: 129.8482 kL
